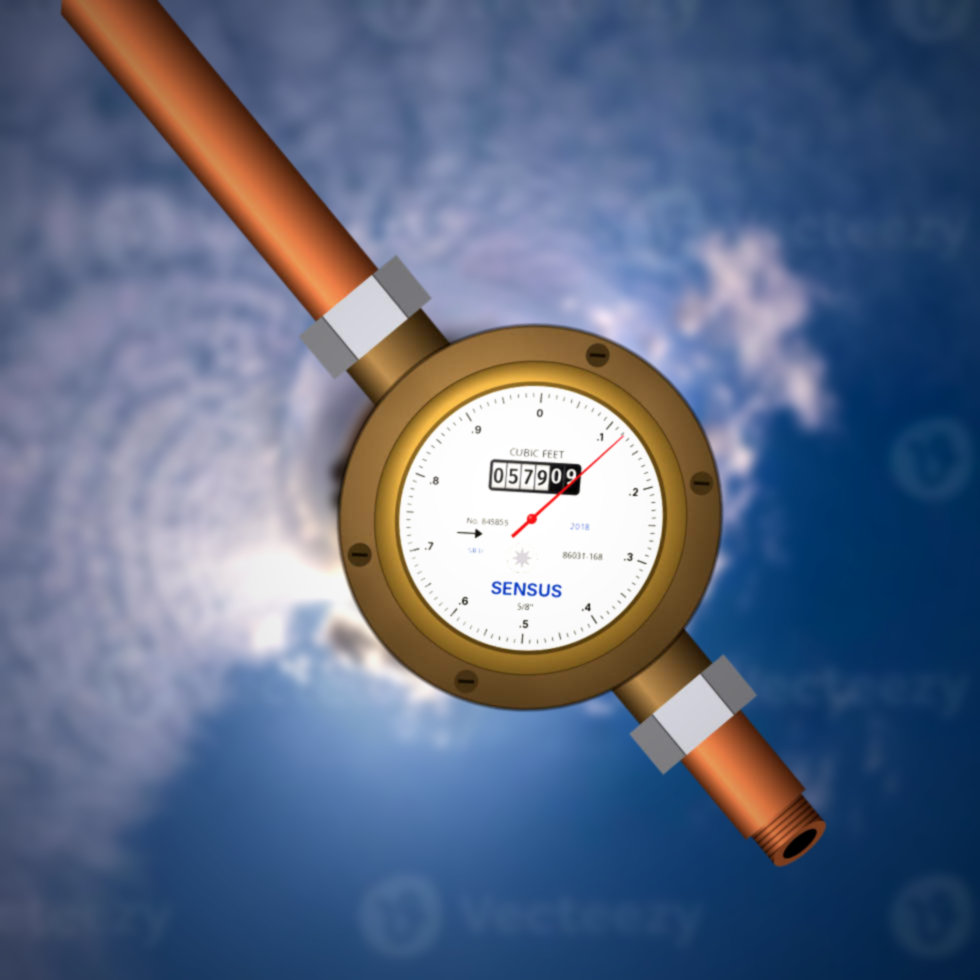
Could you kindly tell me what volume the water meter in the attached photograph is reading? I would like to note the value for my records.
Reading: 57909.12 ft³
